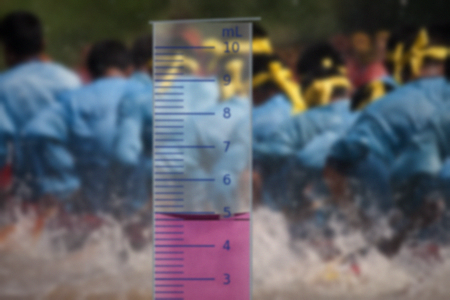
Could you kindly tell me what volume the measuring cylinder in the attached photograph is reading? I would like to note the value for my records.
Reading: 4.8 mL
